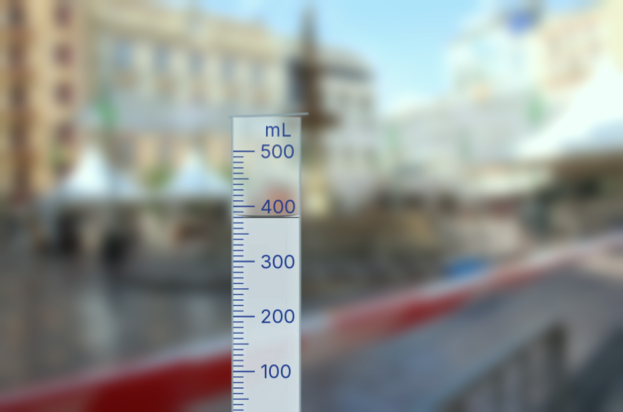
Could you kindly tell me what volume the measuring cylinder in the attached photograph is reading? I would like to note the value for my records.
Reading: 380 mL
